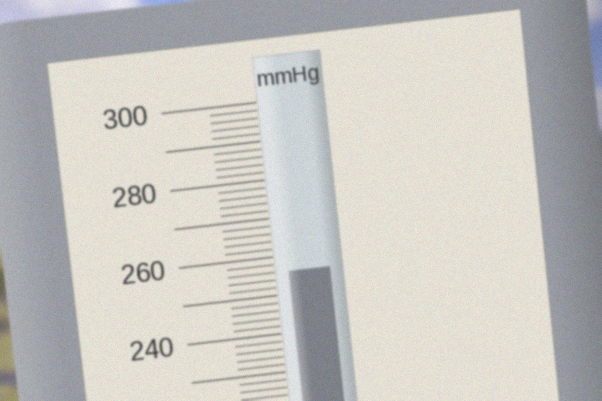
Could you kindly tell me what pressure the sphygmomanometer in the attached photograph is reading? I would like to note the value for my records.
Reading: 256 mmHg
